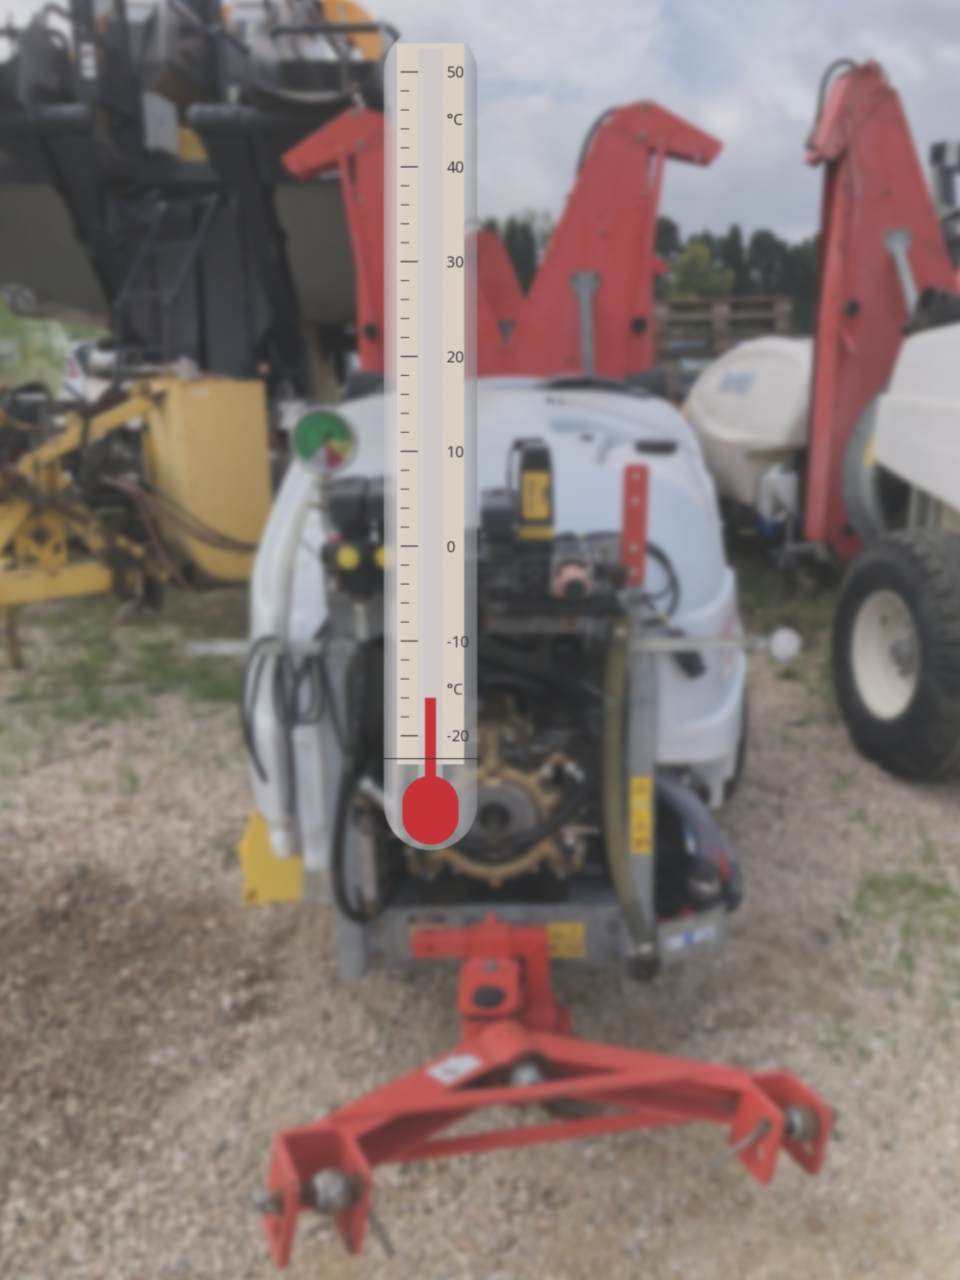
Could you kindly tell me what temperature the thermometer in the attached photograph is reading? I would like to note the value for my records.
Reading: -16 °C
